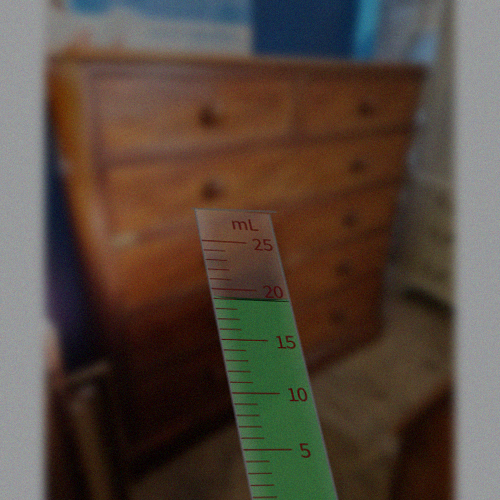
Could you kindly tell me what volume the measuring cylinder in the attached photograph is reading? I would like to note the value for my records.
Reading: 19 mL
